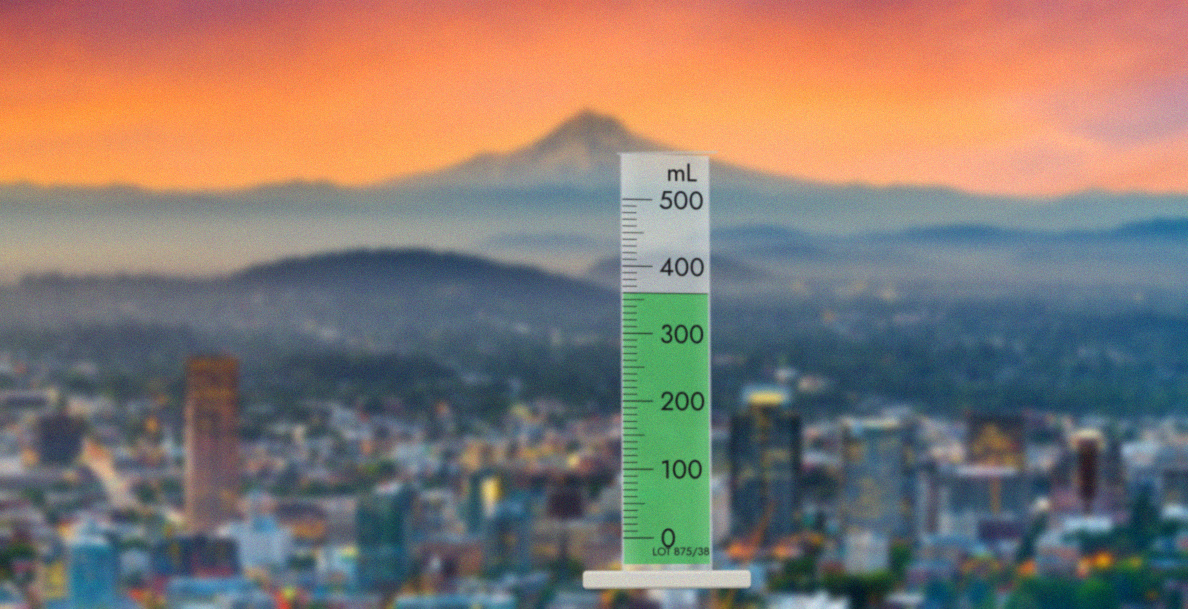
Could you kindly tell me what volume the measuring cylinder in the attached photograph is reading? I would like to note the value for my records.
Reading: 360 mL
